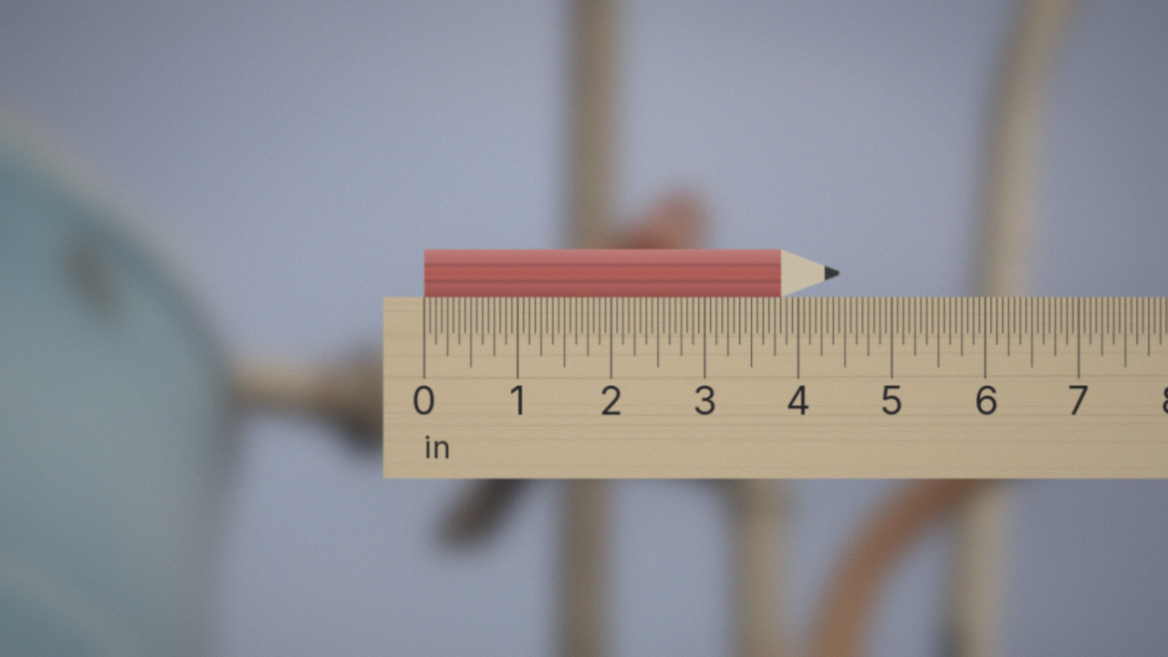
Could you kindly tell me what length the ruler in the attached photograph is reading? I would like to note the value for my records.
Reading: 4.4375 in
